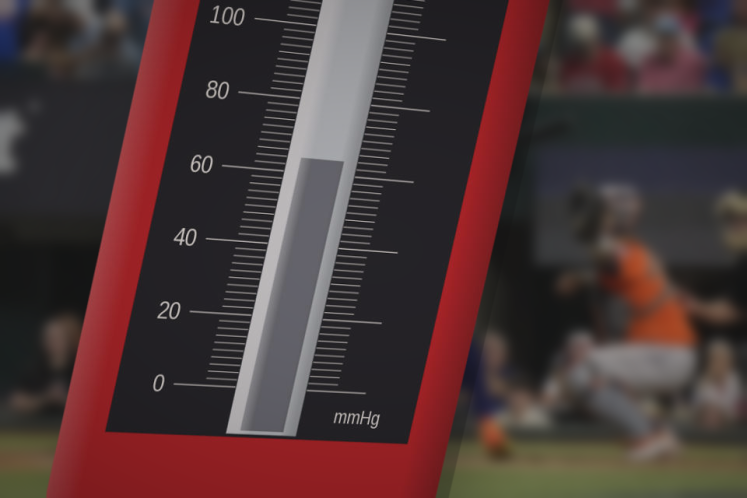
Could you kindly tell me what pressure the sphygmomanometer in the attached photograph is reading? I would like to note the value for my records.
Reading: 64 mmHg
